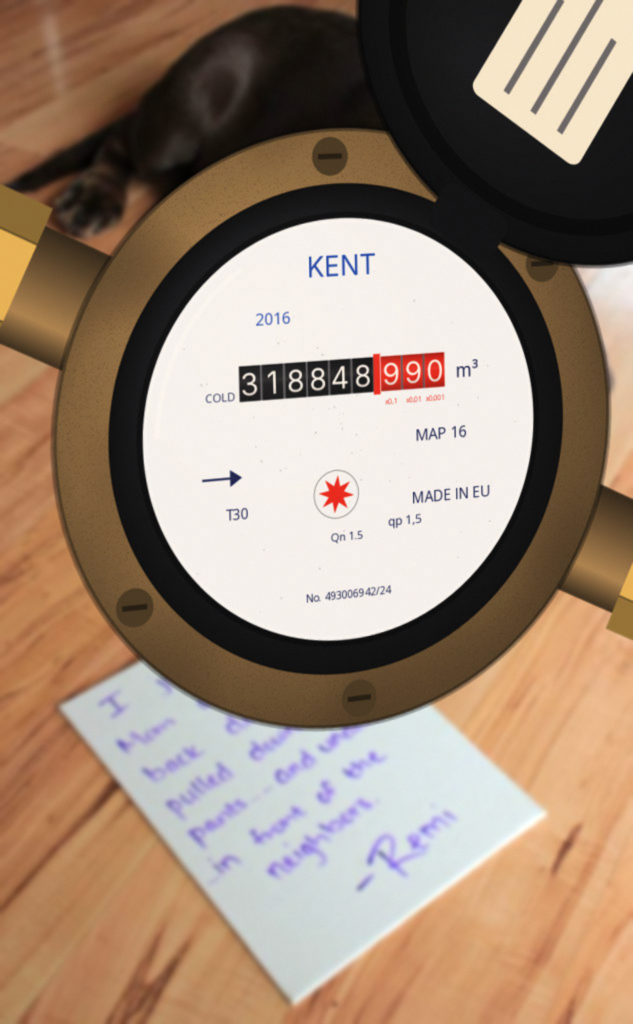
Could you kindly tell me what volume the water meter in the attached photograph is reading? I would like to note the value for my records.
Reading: 318848.990 m³
